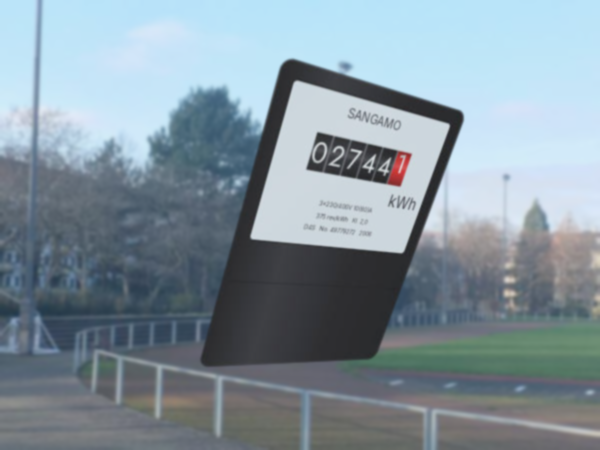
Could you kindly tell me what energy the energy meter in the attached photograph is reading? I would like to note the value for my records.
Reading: 2744.1 kWh
